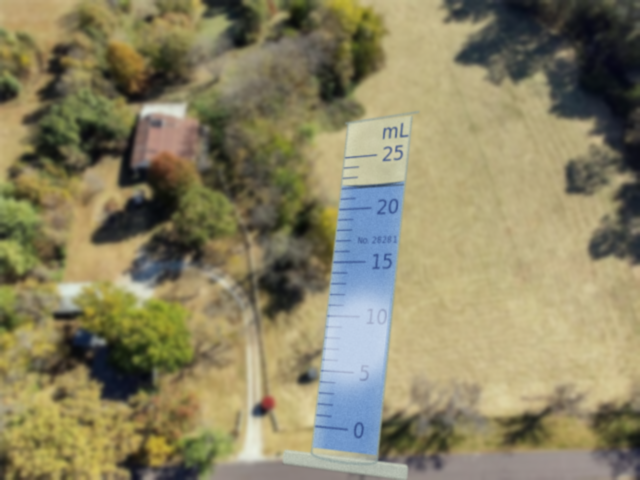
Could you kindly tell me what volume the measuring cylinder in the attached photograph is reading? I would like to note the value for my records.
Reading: 22 mL
